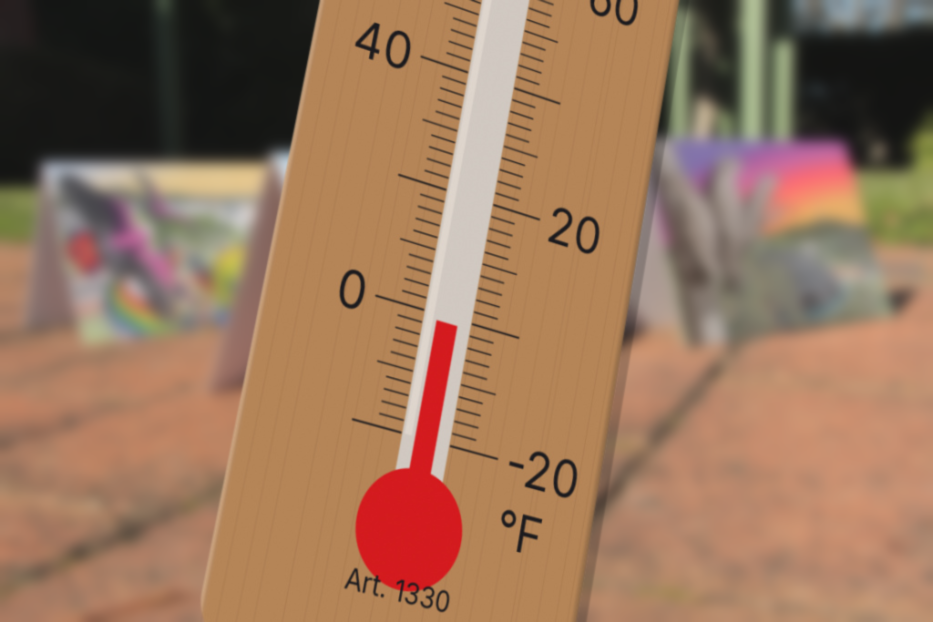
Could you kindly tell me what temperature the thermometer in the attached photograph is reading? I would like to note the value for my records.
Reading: -1 °F
